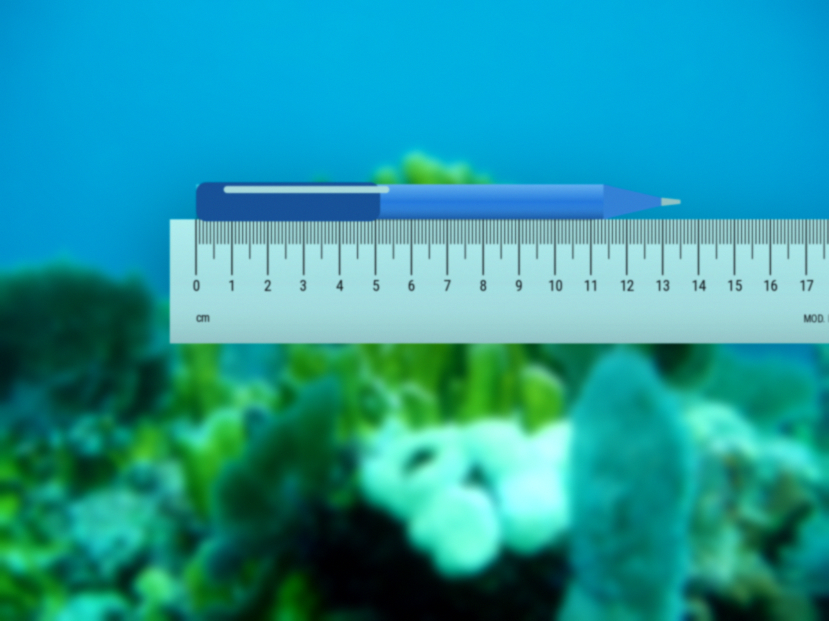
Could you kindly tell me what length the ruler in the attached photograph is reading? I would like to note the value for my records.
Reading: 13.5 cm
